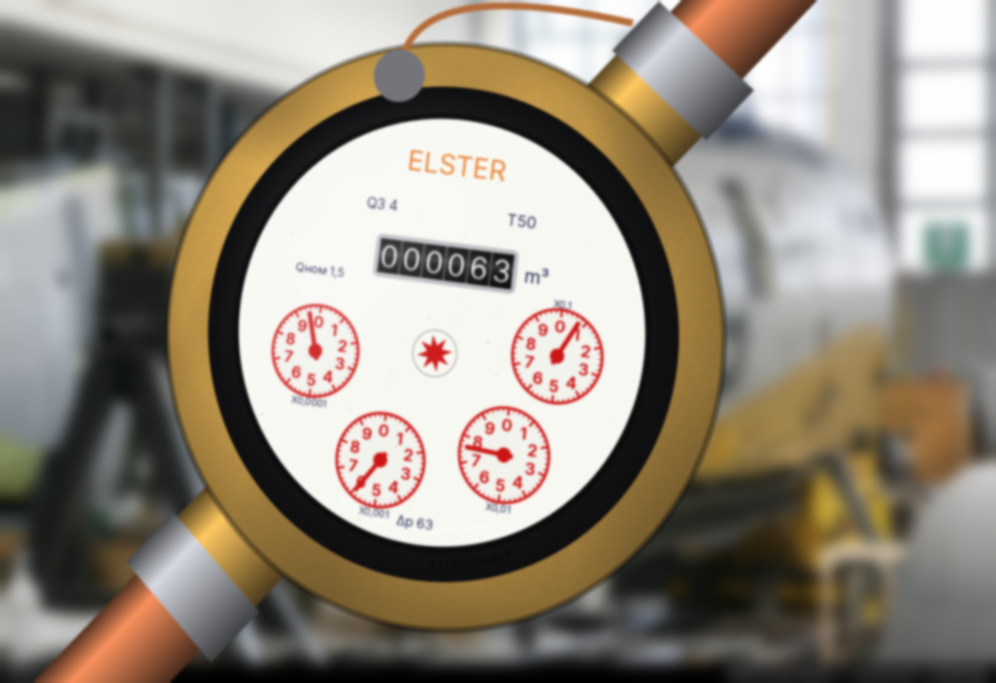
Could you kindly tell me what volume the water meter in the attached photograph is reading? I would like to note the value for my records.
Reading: 63.0759 m³
